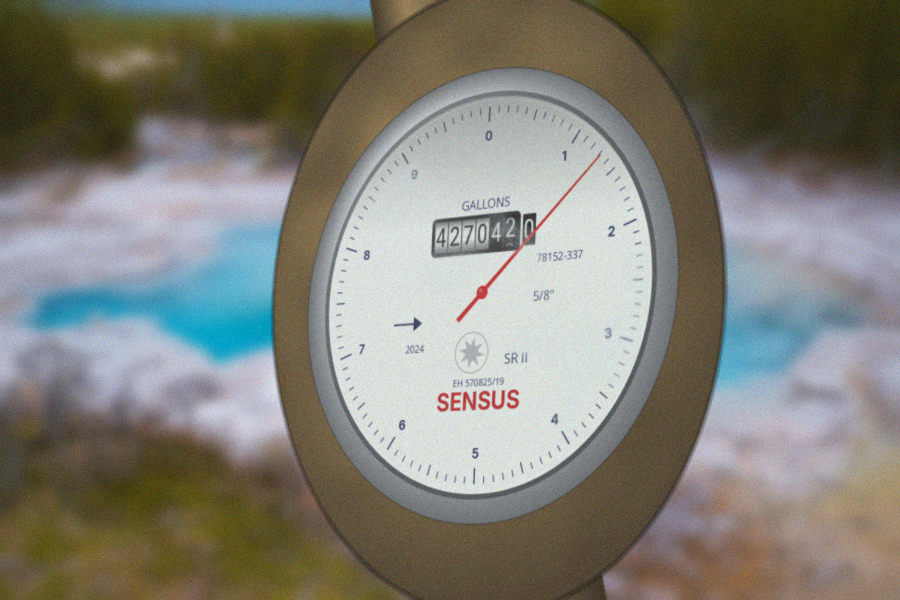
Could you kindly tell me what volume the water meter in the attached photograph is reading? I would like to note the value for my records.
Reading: 4270421.3 gal
